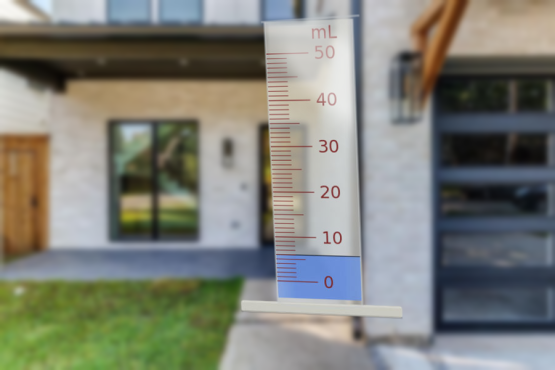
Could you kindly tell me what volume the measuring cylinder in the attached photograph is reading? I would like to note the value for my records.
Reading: 6 mL
